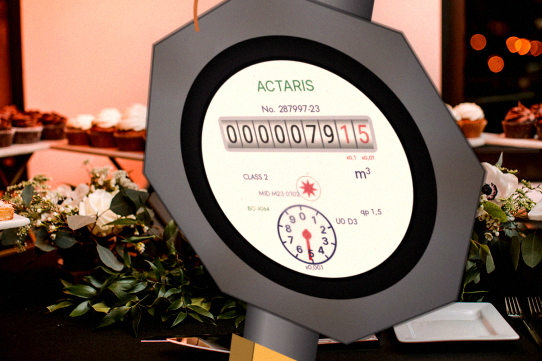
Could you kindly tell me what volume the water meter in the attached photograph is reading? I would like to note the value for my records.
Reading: 79.155 m³
